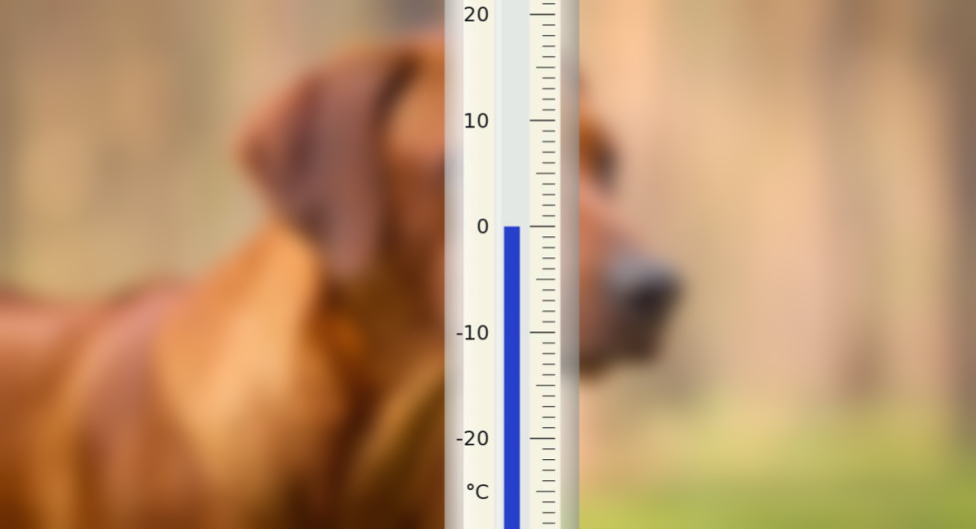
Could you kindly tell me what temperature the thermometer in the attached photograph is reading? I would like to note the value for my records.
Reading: 0 °C
